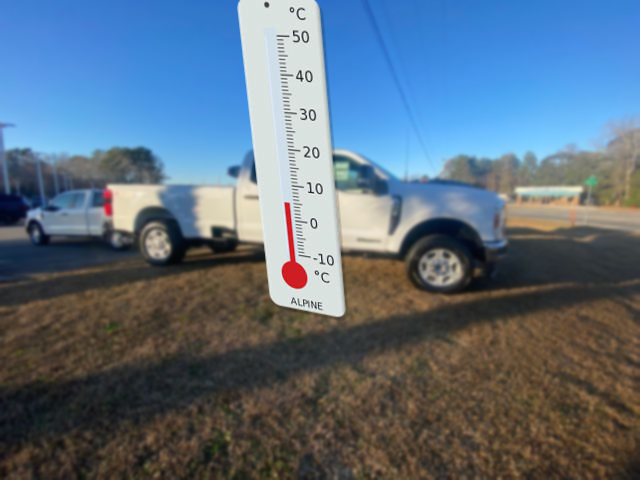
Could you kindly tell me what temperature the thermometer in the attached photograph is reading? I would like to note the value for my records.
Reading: 5 °C
